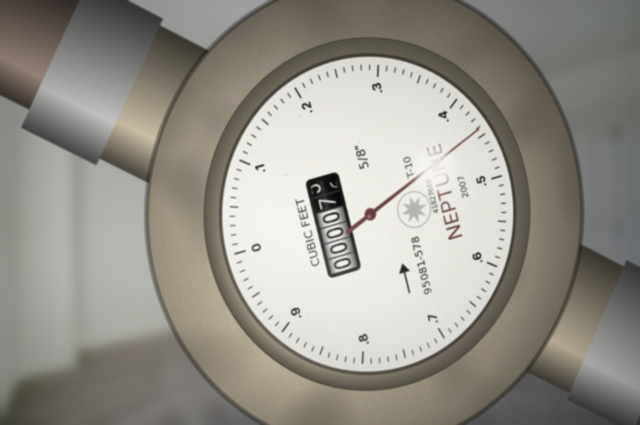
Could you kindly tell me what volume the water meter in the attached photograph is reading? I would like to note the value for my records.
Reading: 75.44 ft³
